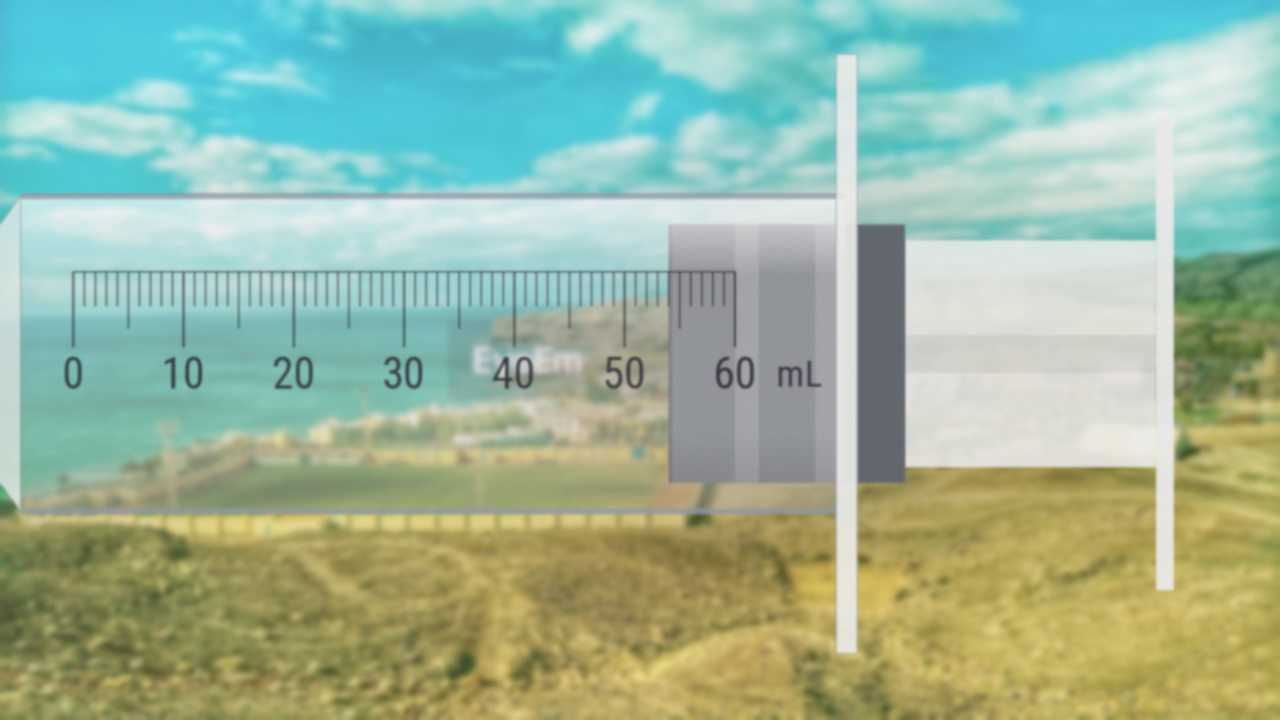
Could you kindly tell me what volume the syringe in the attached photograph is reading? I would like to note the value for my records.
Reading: 54 mL
